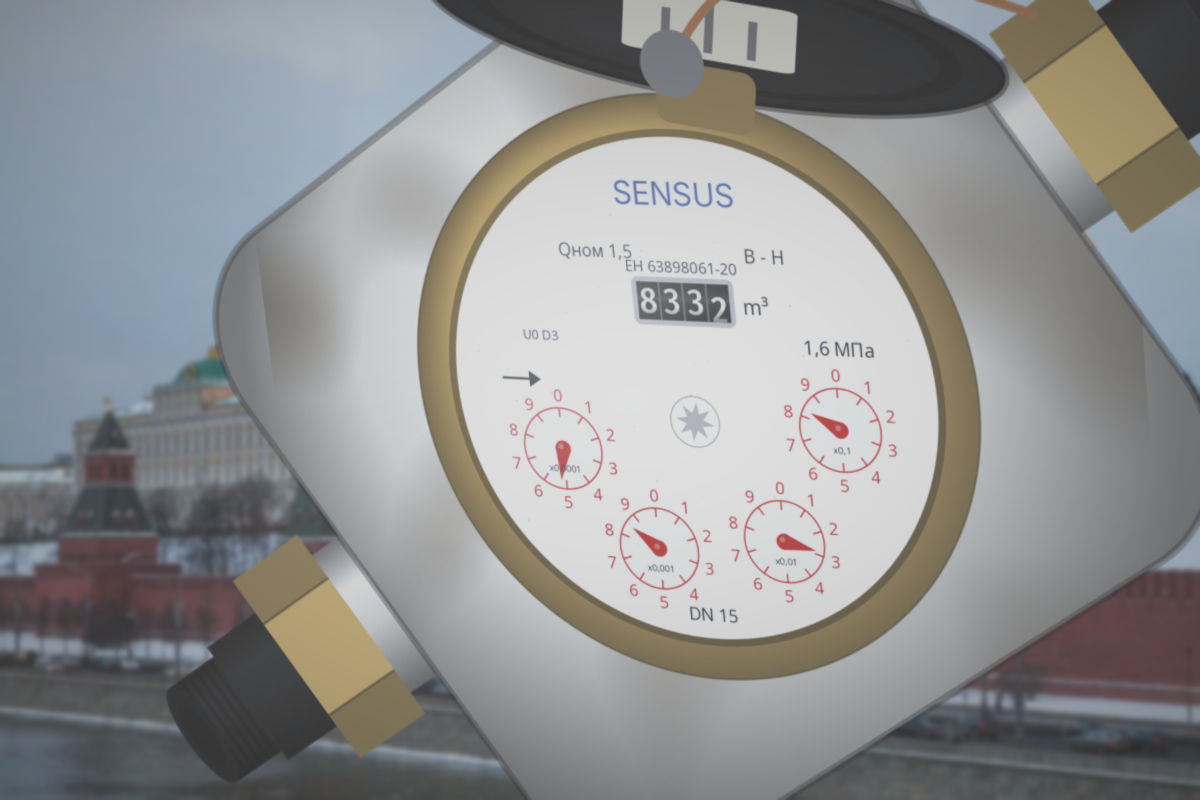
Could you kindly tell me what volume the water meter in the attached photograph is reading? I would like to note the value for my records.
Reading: 8331.8285 m³
